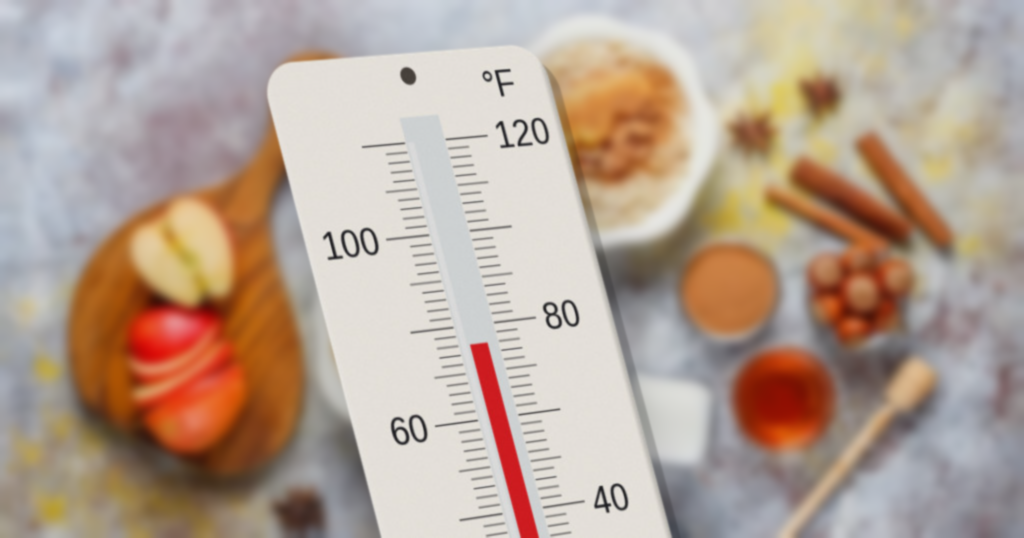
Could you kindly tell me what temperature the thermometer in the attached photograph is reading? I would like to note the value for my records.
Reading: 76 °F
